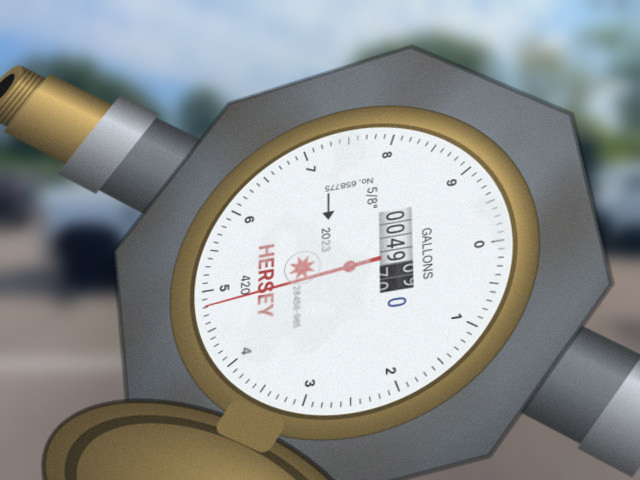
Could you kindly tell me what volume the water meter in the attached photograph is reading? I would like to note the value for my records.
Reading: 49694.8 gal
